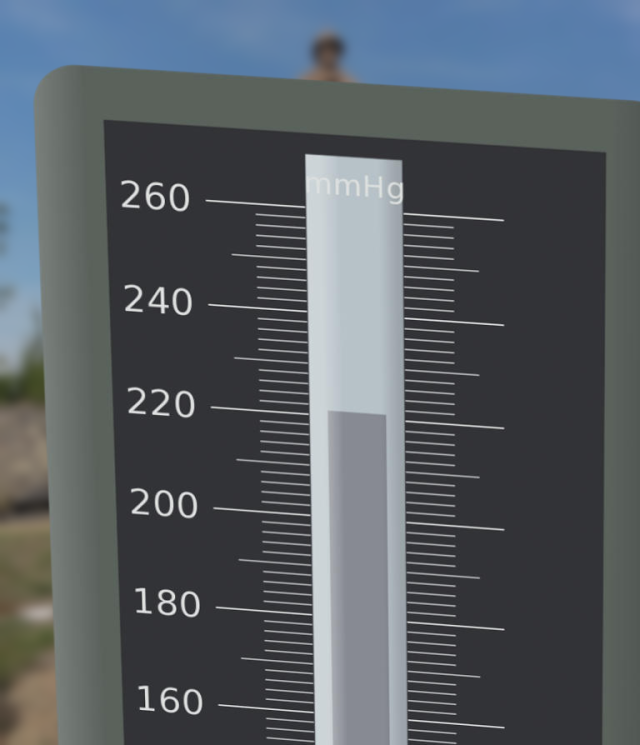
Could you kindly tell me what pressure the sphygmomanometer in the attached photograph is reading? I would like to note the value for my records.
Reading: 221 mmHg
